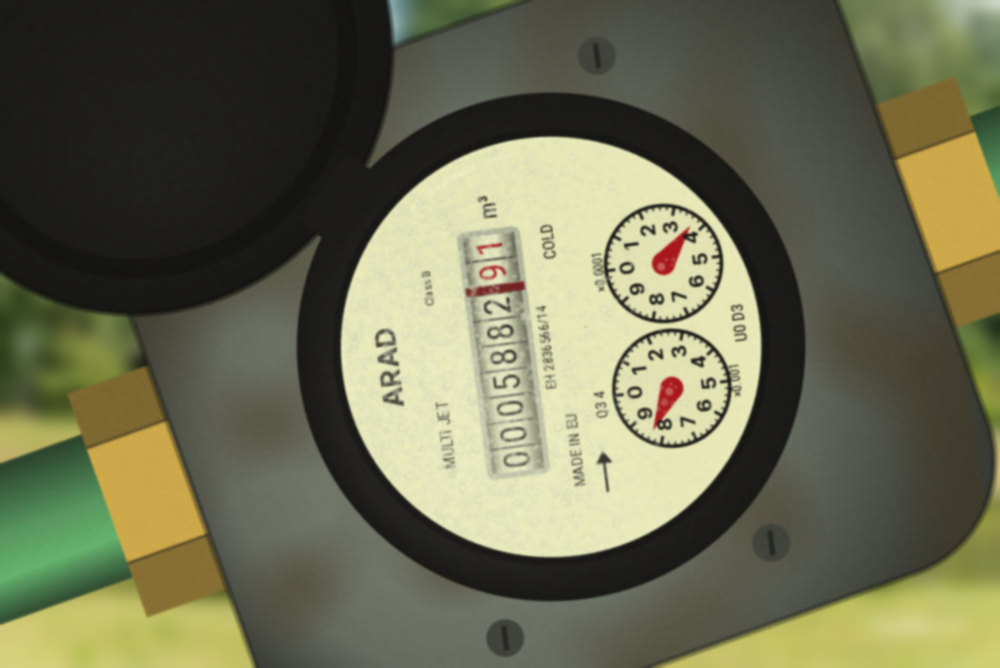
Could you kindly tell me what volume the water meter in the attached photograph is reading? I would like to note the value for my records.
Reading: 5882.9183 m³
